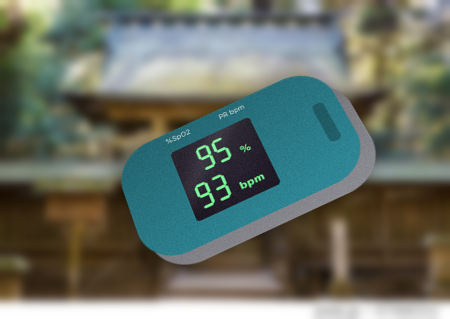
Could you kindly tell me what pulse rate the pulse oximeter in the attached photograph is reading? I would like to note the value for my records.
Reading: 93 bpm
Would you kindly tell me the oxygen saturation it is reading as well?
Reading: 95 %
